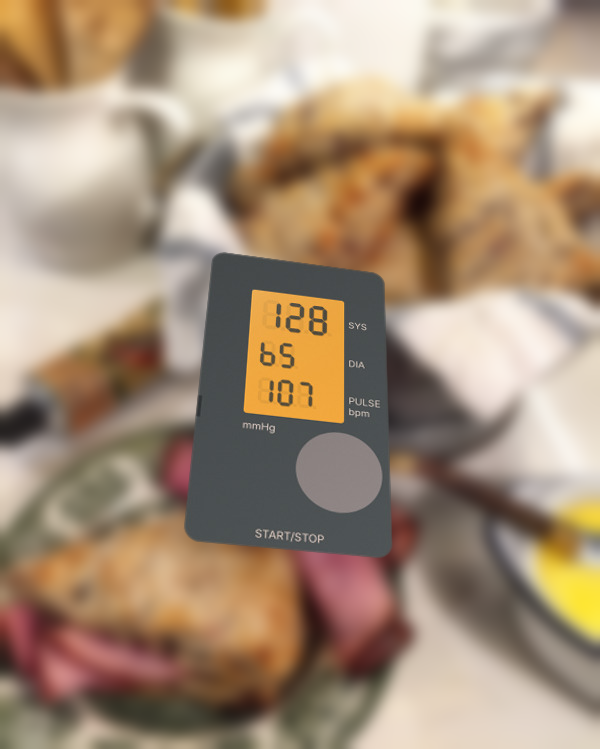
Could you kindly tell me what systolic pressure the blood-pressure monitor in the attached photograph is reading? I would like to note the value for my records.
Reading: 128 mmHg
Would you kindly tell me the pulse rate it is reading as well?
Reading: 107 bpm
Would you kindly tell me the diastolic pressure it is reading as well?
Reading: 65 mmHg
